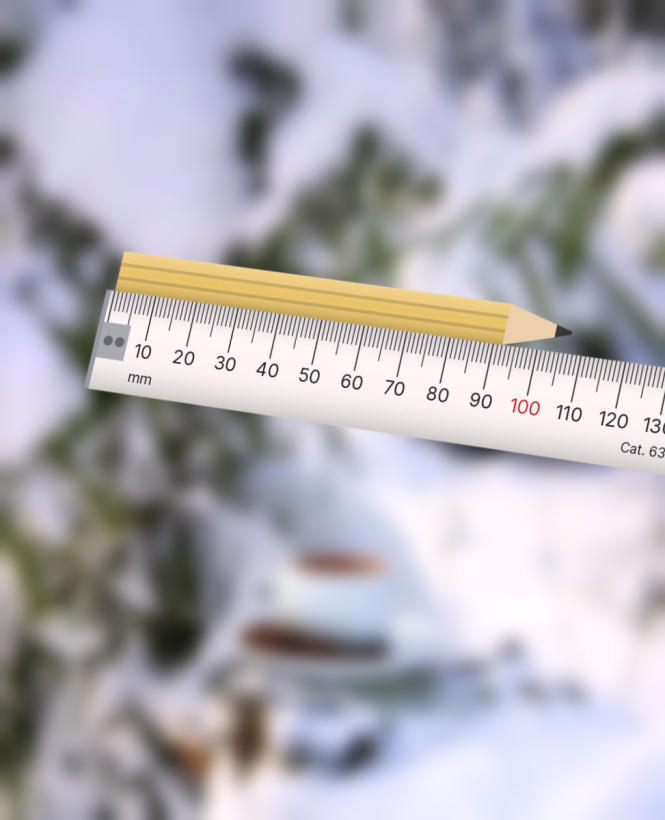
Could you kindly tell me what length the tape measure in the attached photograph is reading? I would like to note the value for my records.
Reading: 107 mm
